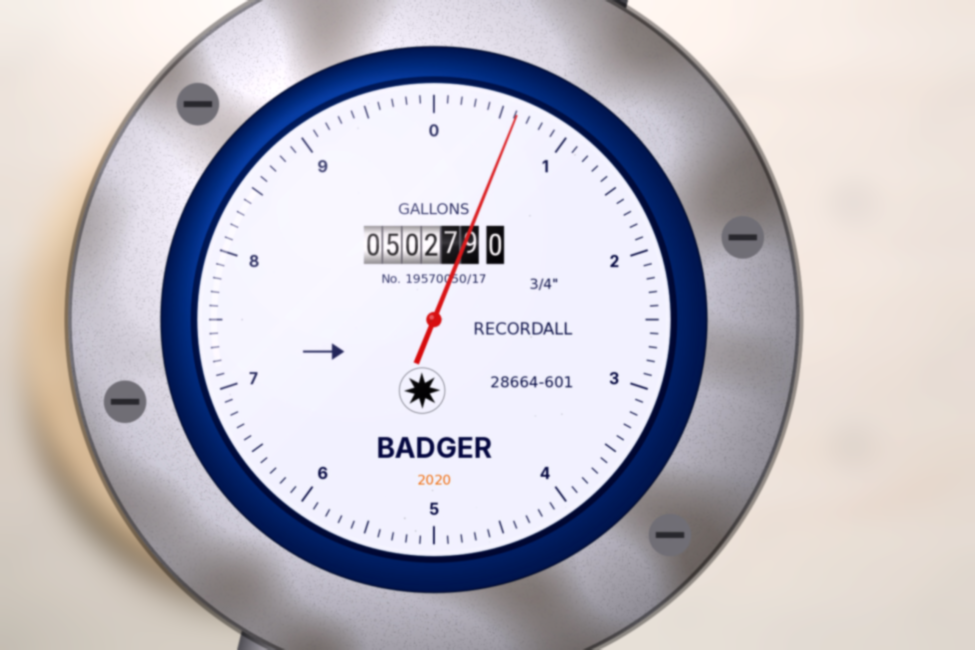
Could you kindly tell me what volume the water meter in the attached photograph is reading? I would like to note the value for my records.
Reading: 502790.6 gal
